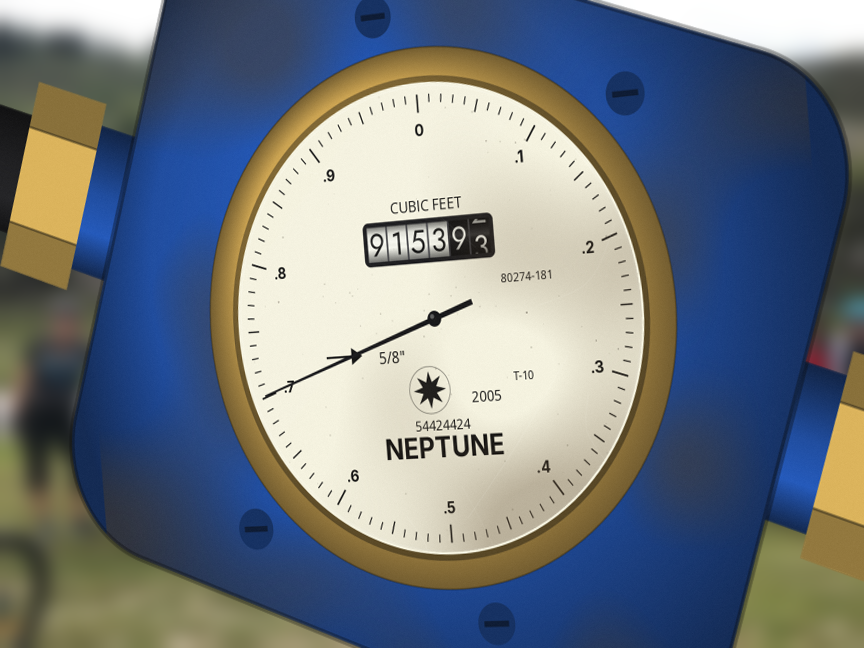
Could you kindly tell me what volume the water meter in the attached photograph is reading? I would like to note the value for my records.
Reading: 915392.70 ft³
